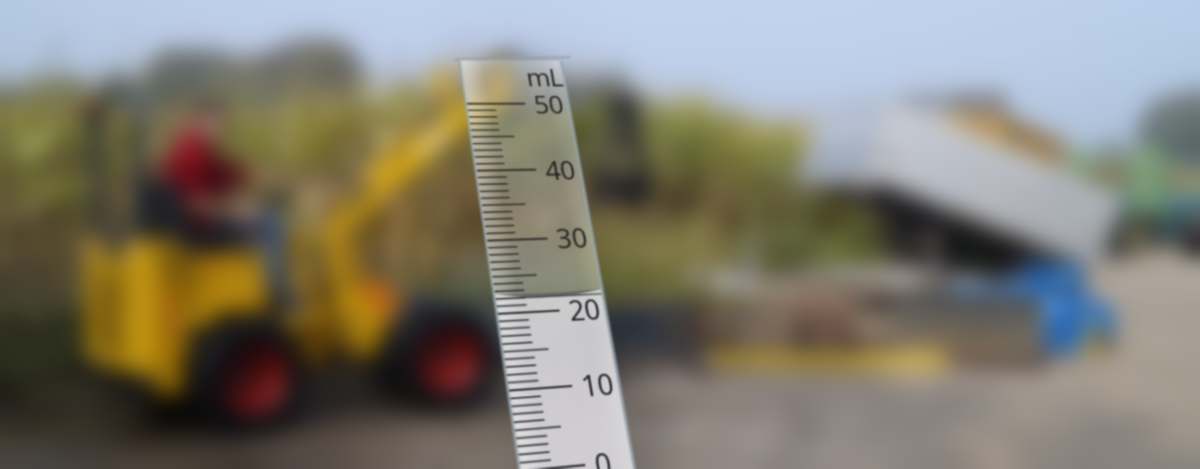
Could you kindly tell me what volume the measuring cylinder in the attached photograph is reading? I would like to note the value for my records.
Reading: 22 mL
